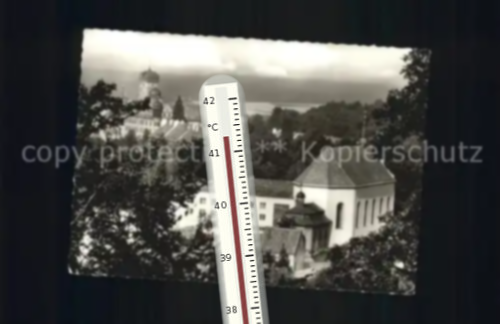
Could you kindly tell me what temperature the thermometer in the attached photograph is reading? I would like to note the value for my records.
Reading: 41.3 °C
